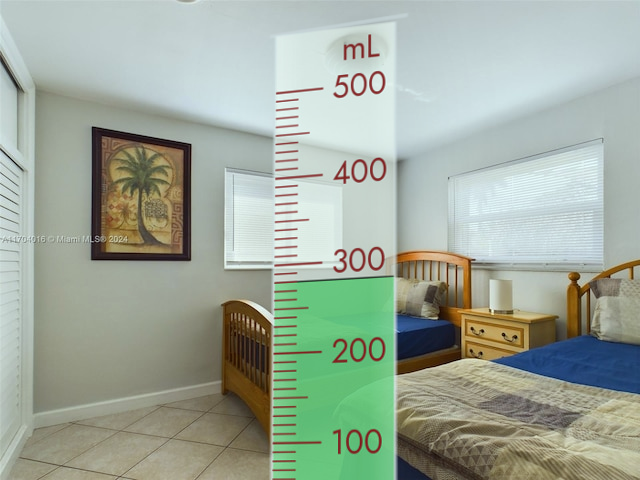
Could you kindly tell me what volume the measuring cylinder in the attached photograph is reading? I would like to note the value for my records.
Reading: 280 mL
